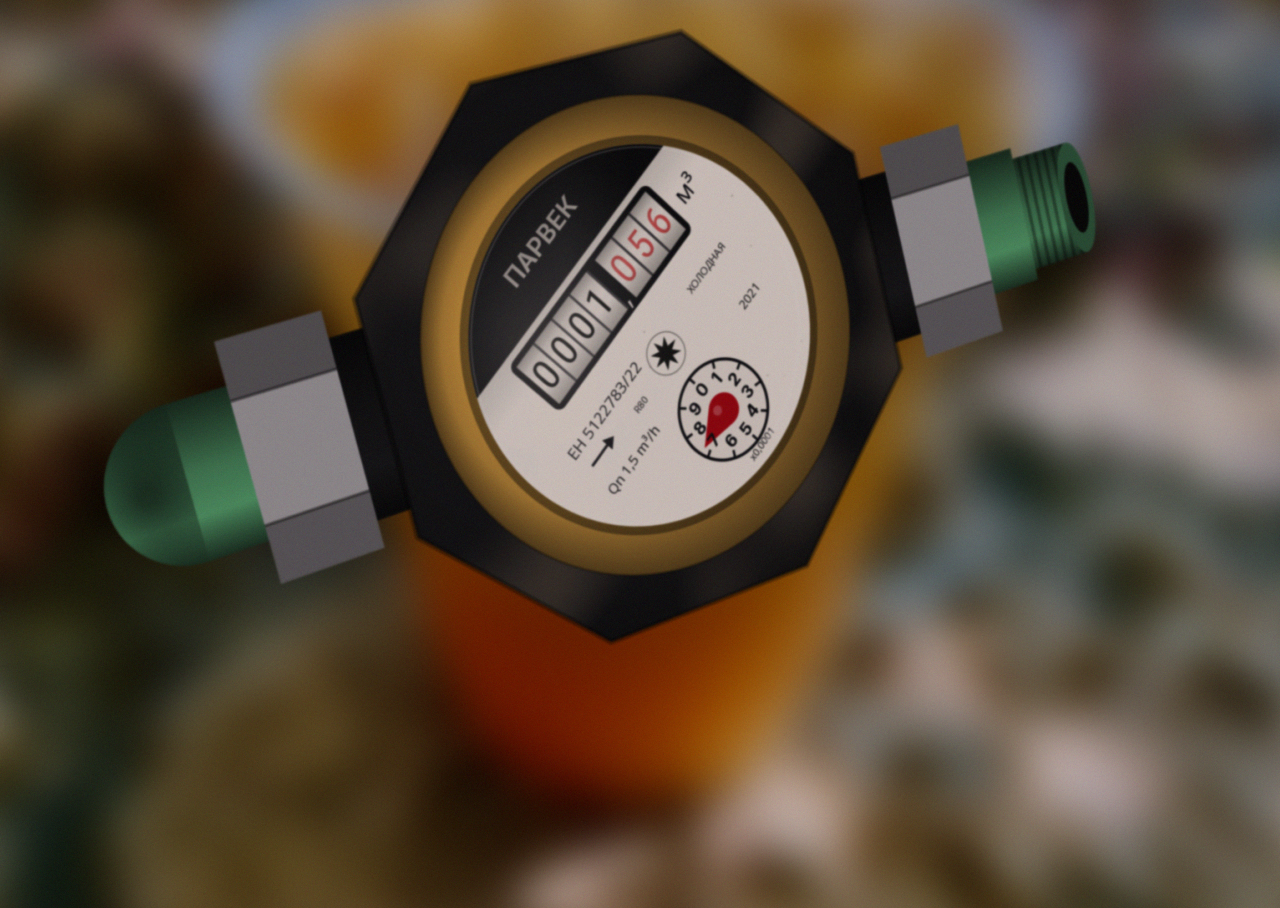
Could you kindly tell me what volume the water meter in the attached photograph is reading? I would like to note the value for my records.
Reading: 1.0567 m³
